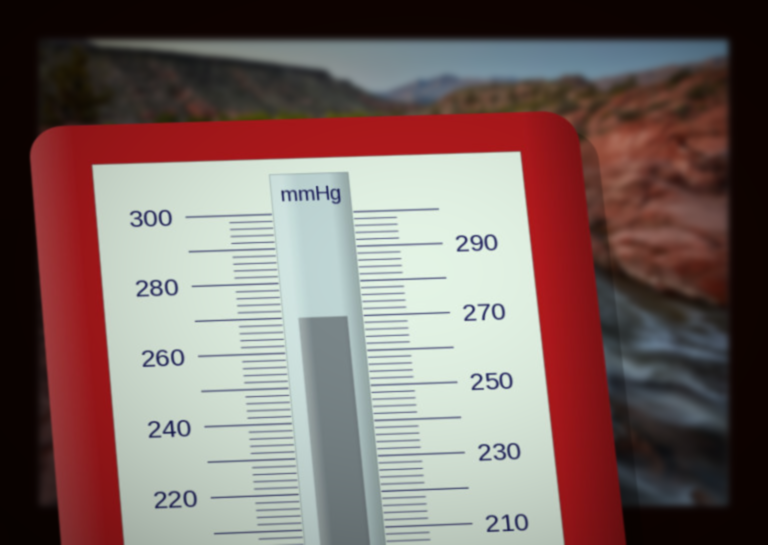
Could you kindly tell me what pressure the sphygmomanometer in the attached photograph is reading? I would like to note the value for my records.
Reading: 270 mmHg
